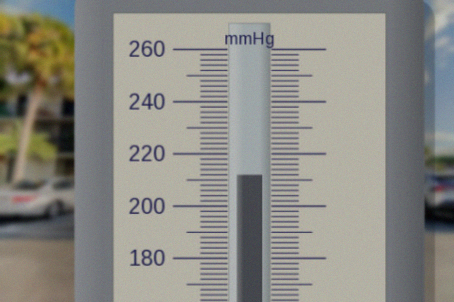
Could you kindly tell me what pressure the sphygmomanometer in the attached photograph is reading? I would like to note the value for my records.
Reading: 212 mmHg
